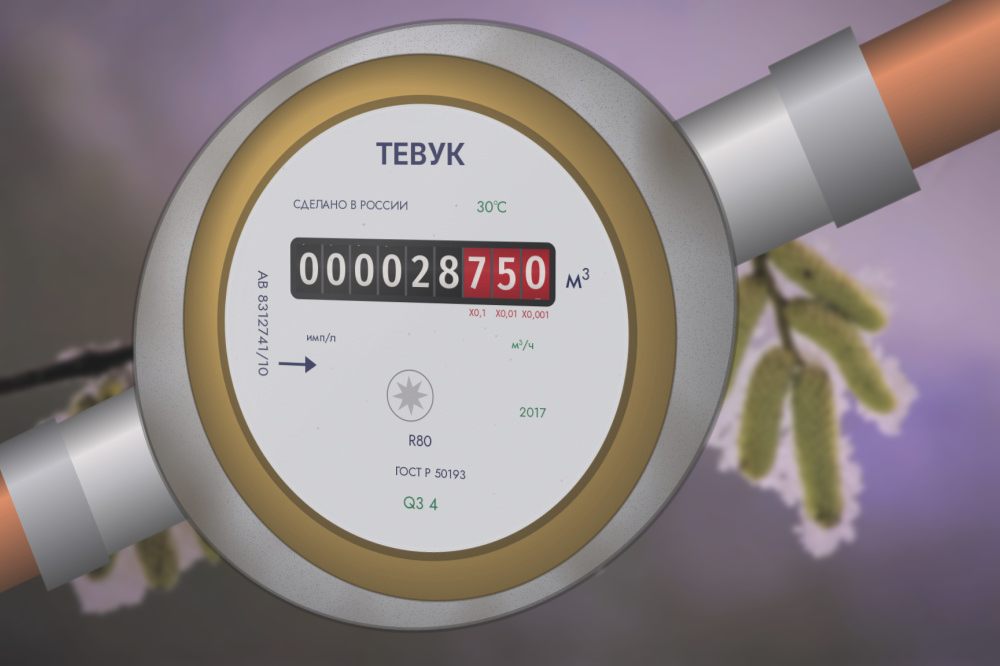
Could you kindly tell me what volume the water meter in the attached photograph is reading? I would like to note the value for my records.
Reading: 28.750 m³
